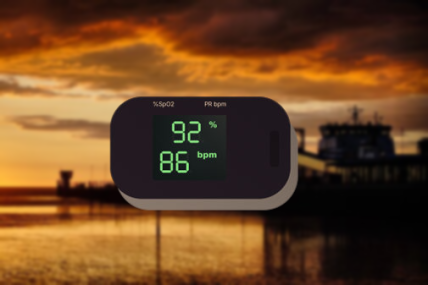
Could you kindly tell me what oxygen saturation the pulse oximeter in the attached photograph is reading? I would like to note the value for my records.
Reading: 92 %
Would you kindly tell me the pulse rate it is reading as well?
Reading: 86 bpm
